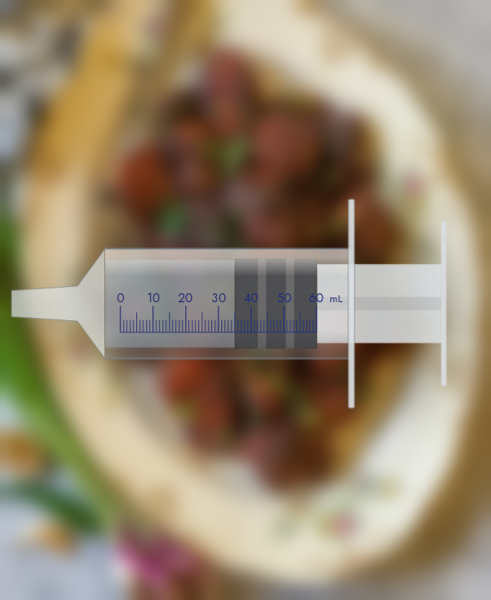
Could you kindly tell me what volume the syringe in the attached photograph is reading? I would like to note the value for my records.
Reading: 35 mL
